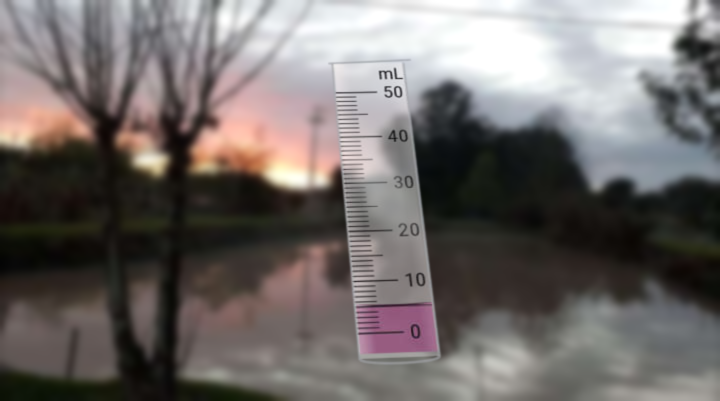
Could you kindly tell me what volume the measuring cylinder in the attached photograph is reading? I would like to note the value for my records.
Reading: 5 mL
